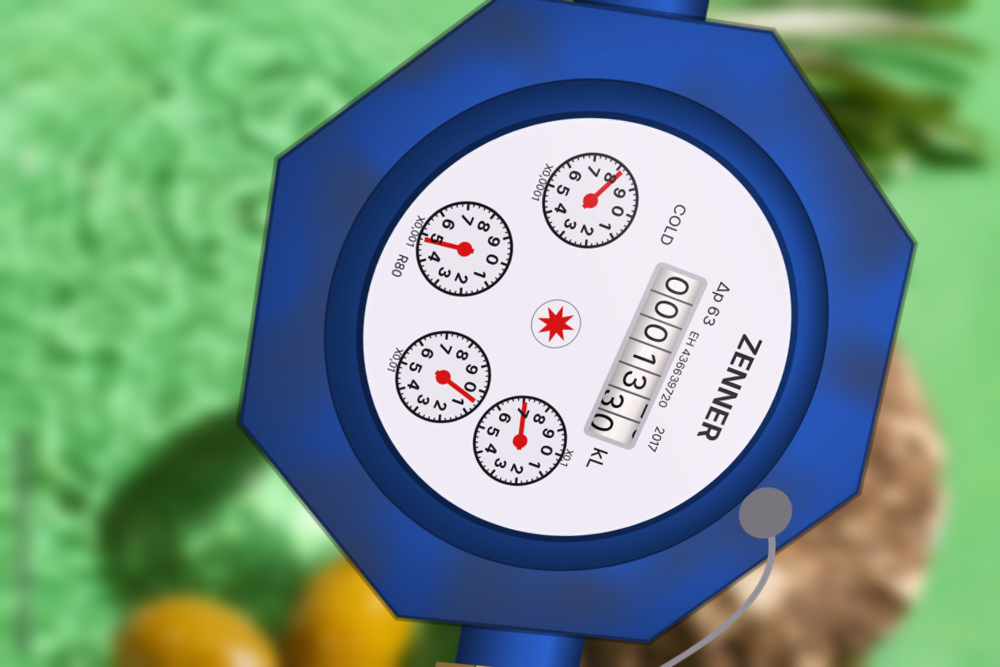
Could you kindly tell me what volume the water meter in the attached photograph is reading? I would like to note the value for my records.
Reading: 1329.7048 kL
